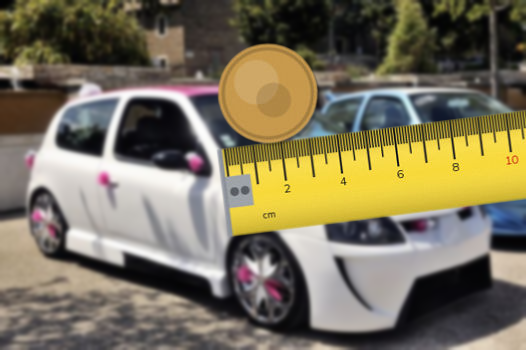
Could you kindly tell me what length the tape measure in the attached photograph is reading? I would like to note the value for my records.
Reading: 3.5 cm
